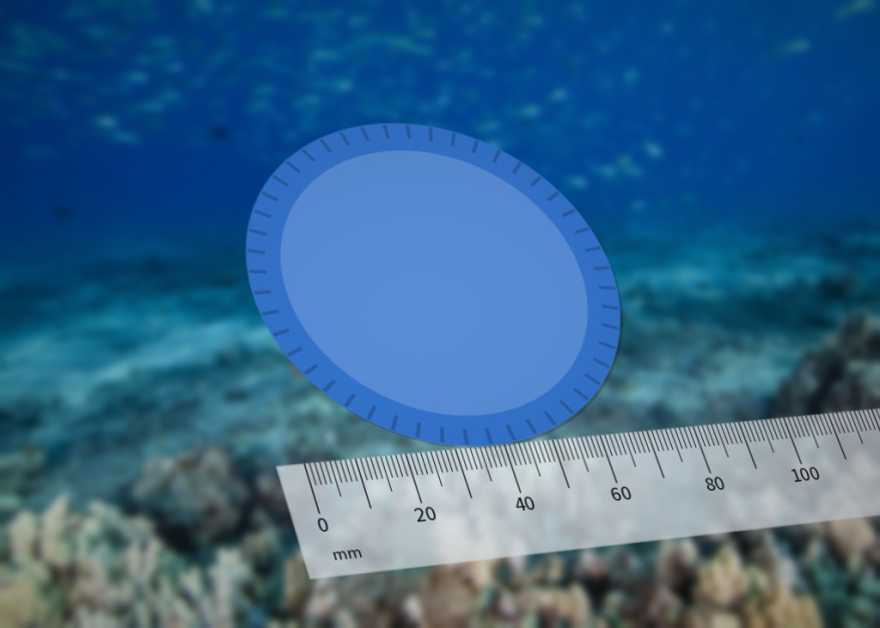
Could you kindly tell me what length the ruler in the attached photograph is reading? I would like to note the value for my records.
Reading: 75 mm
